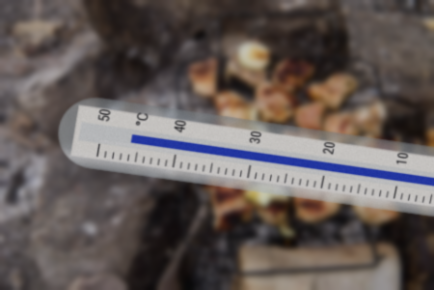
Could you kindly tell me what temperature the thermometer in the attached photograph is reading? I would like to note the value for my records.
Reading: 46 °C
